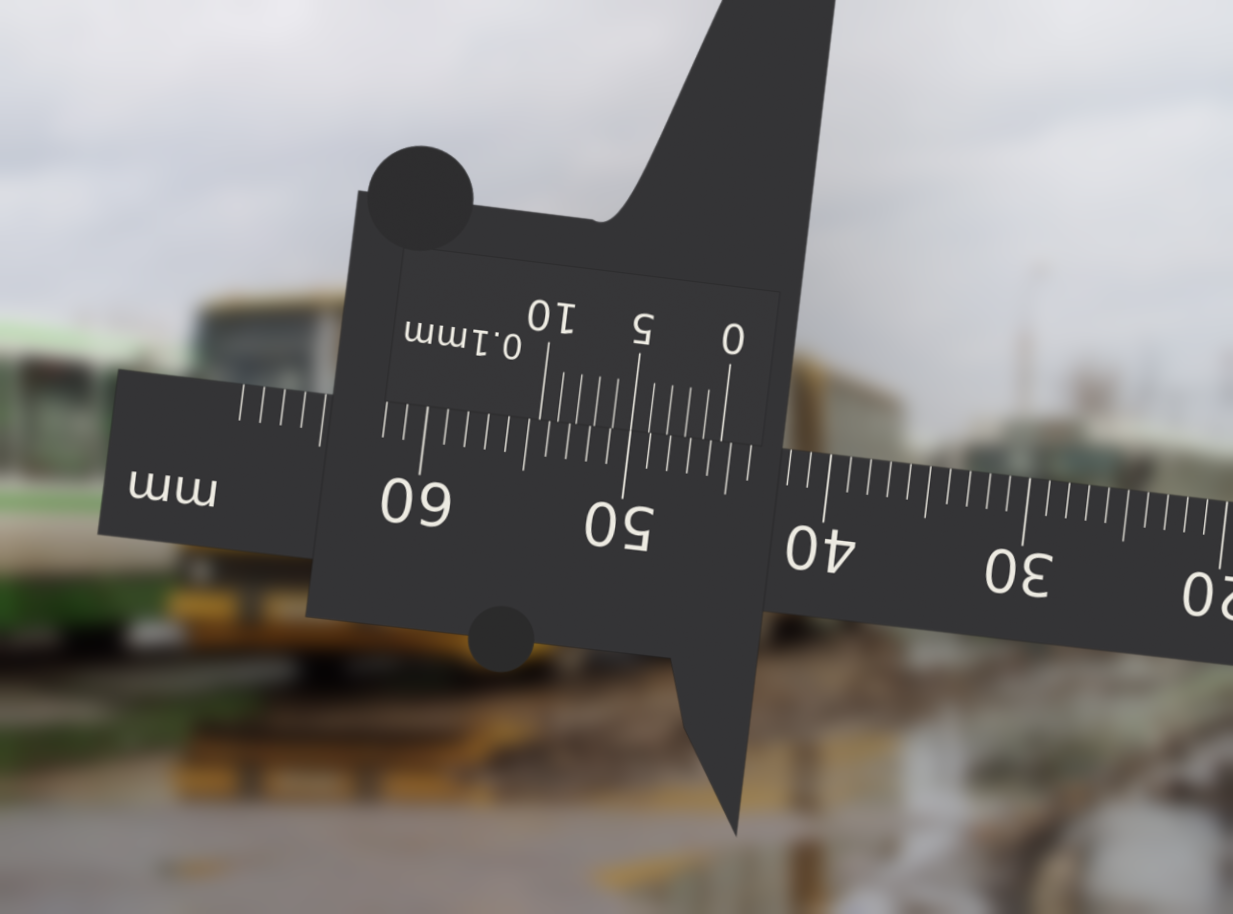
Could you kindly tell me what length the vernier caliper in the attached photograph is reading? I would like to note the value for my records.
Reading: 45.5 mm
